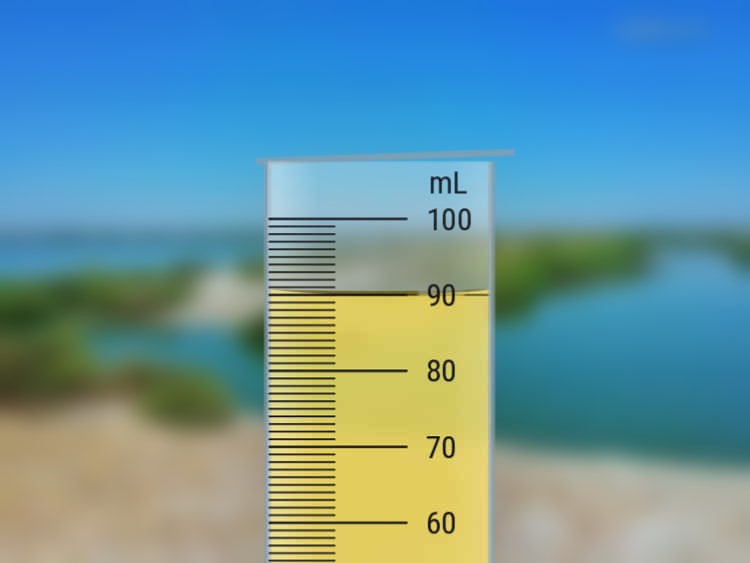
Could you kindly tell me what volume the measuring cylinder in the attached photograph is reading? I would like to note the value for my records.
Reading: 90 mL
